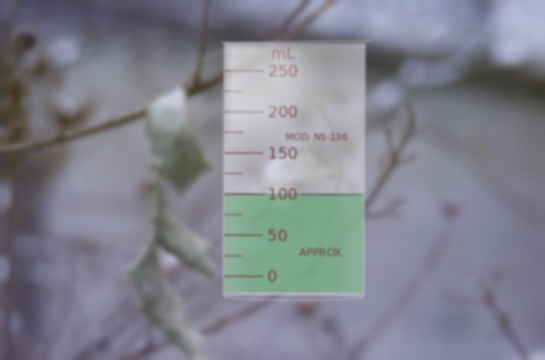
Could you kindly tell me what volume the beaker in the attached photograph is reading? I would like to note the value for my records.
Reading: 100 mL
